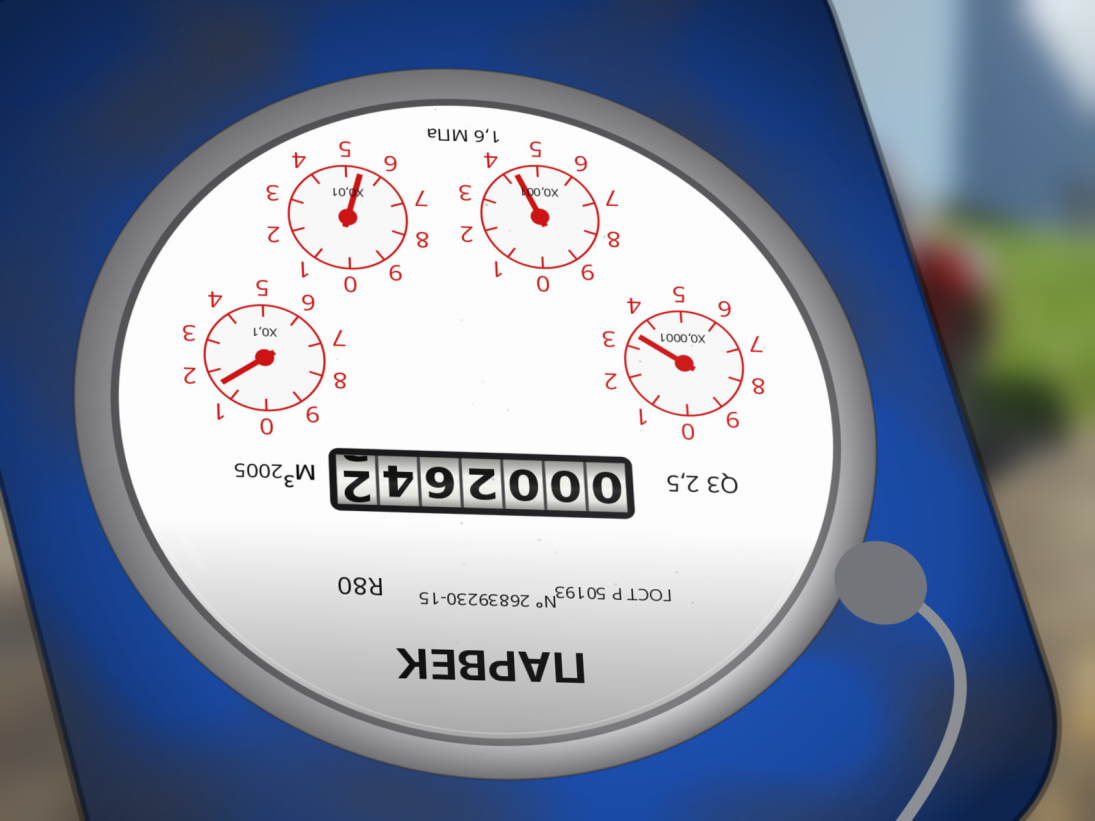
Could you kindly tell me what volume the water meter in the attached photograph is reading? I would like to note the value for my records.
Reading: 2642.1543 m³
